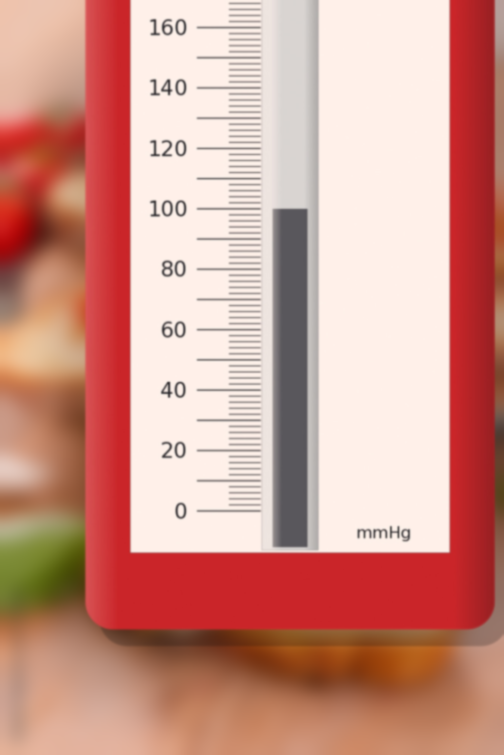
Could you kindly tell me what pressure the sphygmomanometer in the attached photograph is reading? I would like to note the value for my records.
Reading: 100 mmHg
